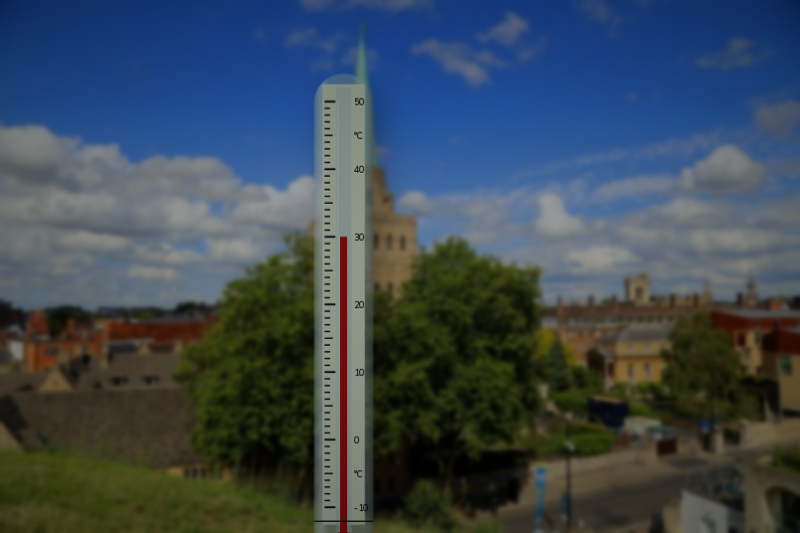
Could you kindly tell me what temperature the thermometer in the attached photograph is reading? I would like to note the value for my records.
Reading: 30 °C
